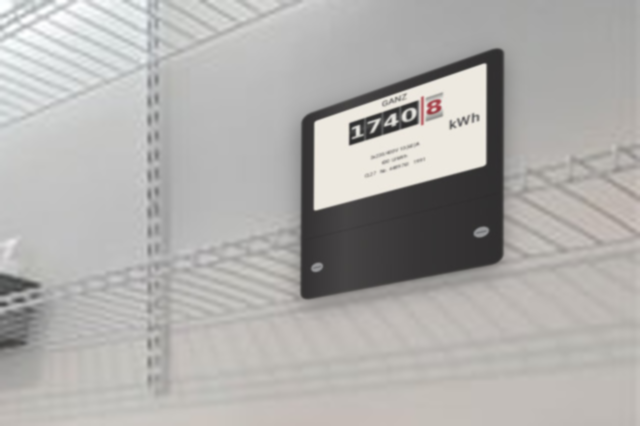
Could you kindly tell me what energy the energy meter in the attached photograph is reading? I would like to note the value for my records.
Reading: 1740.8 kWh
